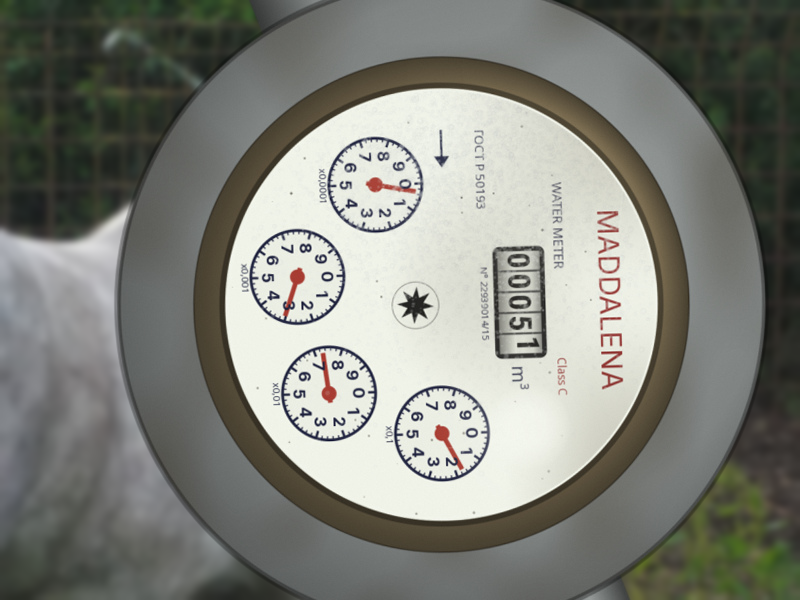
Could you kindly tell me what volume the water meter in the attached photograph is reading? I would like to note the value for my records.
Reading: 51.1730 m³
